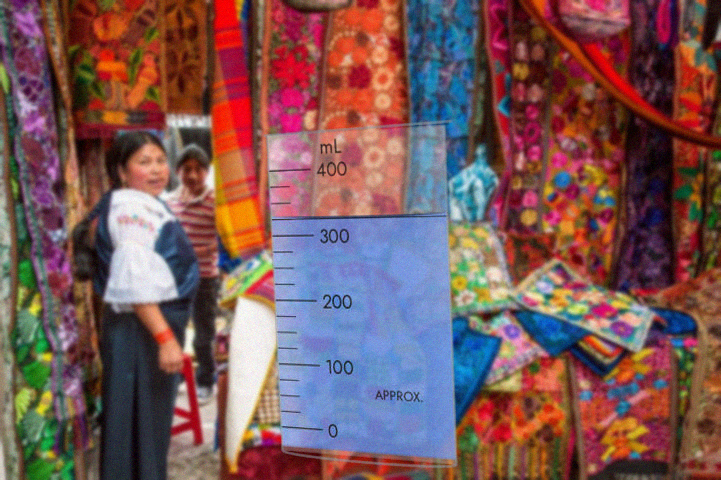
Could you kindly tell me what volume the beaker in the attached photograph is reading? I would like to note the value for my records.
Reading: 325 mL
